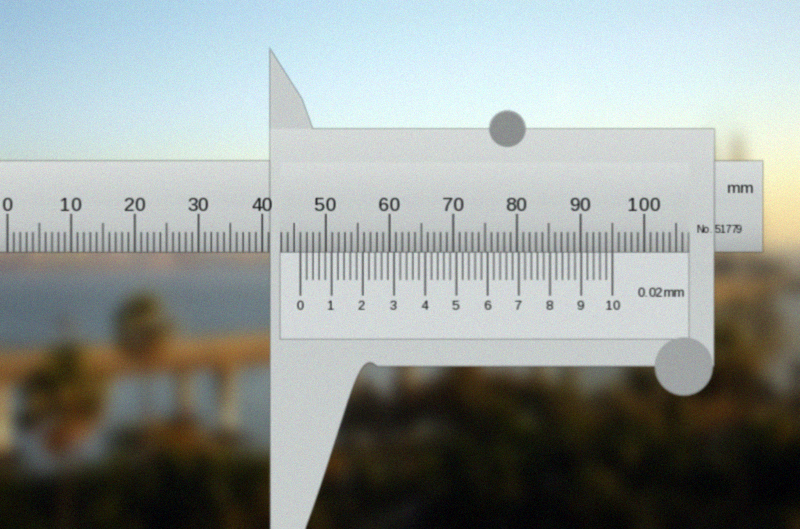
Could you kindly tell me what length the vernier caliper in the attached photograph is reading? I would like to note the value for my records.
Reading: 46.0 mm
